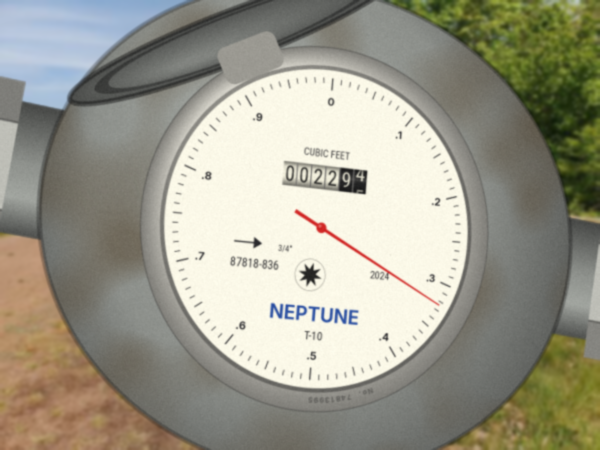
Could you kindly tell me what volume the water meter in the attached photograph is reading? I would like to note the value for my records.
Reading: 2294.32 ft³
